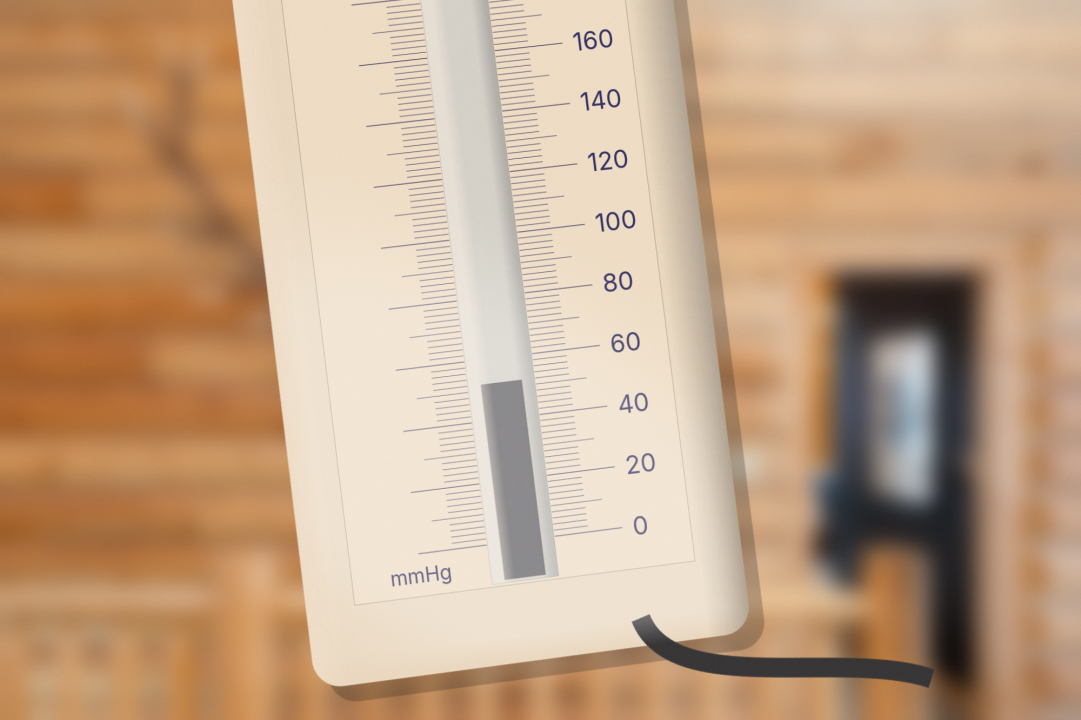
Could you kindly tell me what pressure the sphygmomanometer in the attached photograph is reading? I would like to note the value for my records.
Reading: 52 mmHg
